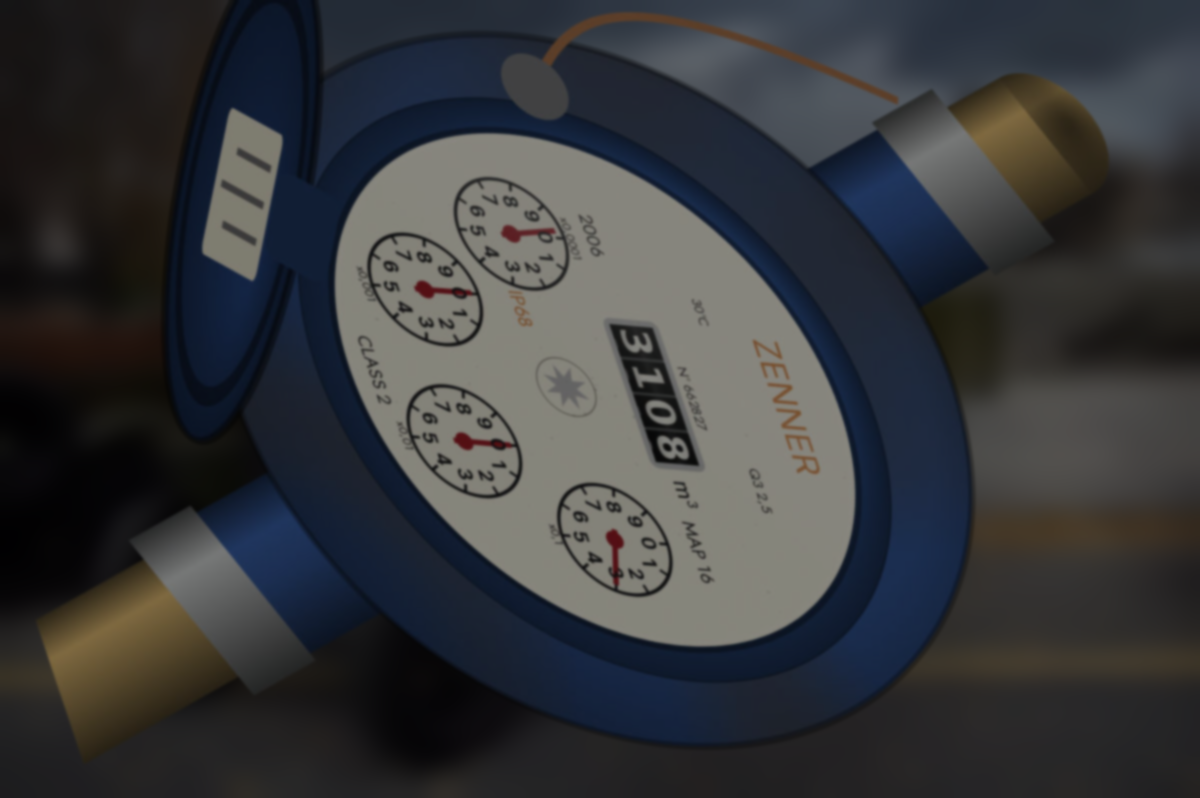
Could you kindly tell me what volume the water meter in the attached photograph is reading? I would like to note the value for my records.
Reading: 3108.2999 m³
